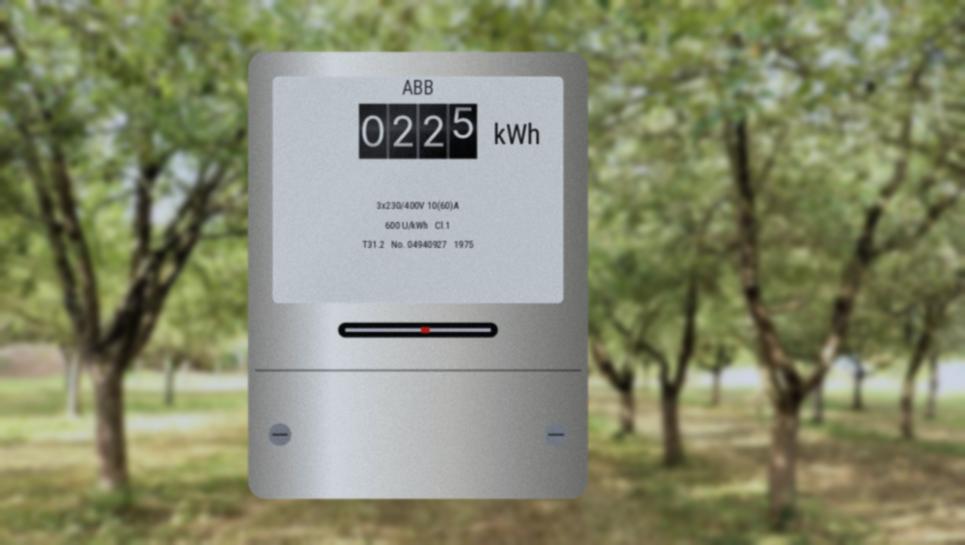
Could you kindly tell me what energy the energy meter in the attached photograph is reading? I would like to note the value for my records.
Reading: 225 kWh
